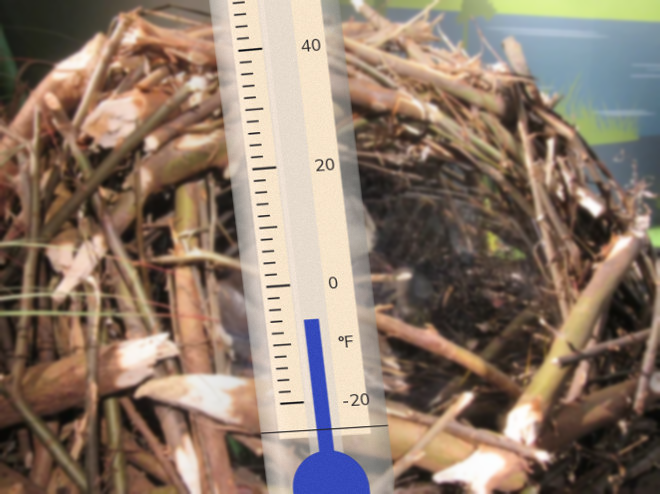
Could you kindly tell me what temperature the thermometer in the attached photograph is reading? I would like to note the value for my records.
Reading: -6 °F
